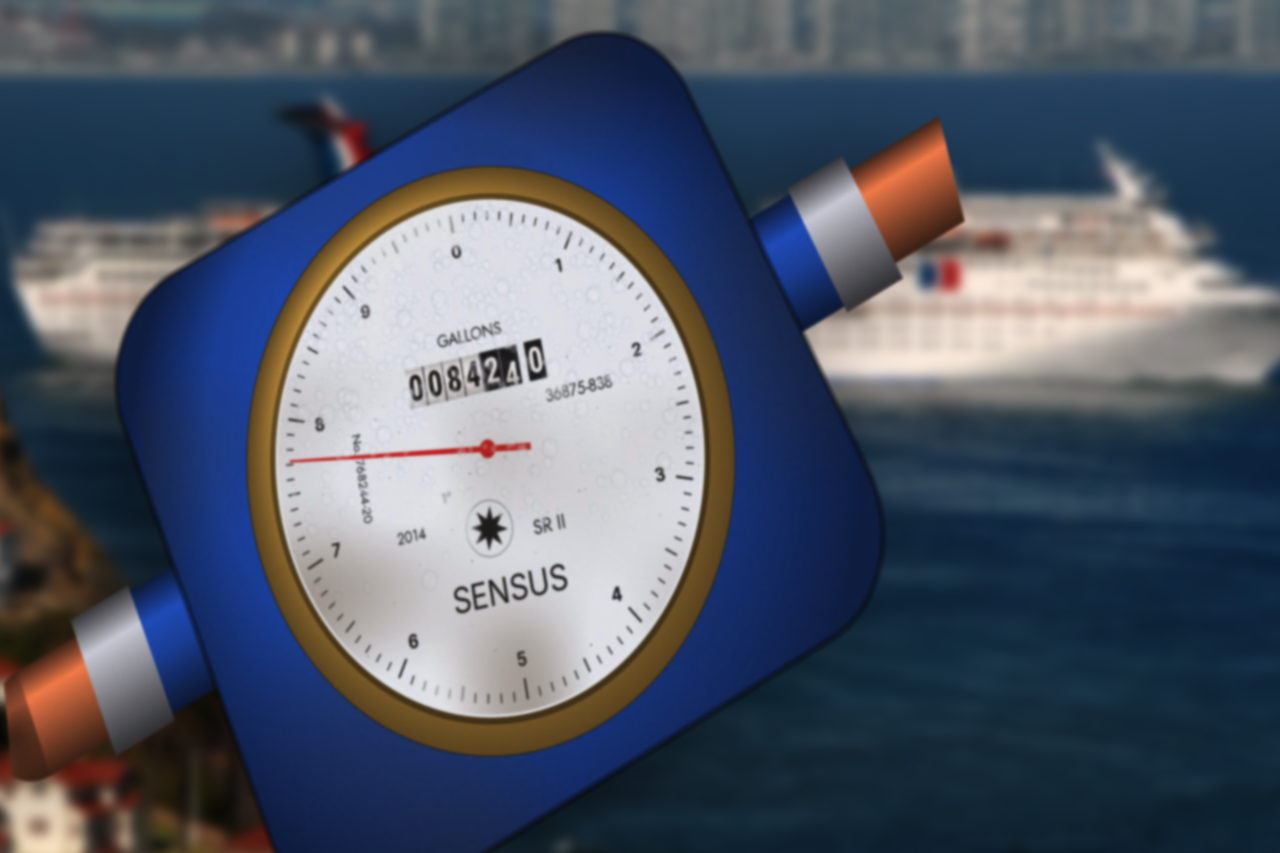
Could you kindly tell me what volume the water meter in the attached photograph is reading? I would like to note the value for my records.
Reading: 84237.7 gal
